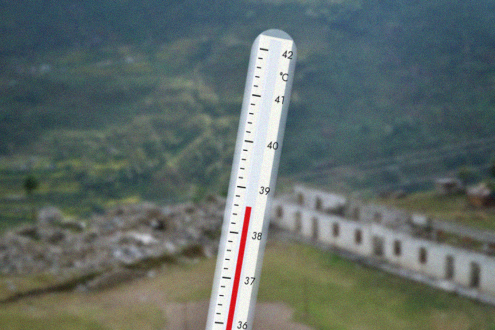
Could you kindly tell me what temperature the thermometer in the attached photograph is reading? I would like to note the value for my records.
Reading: 38.6 °C
